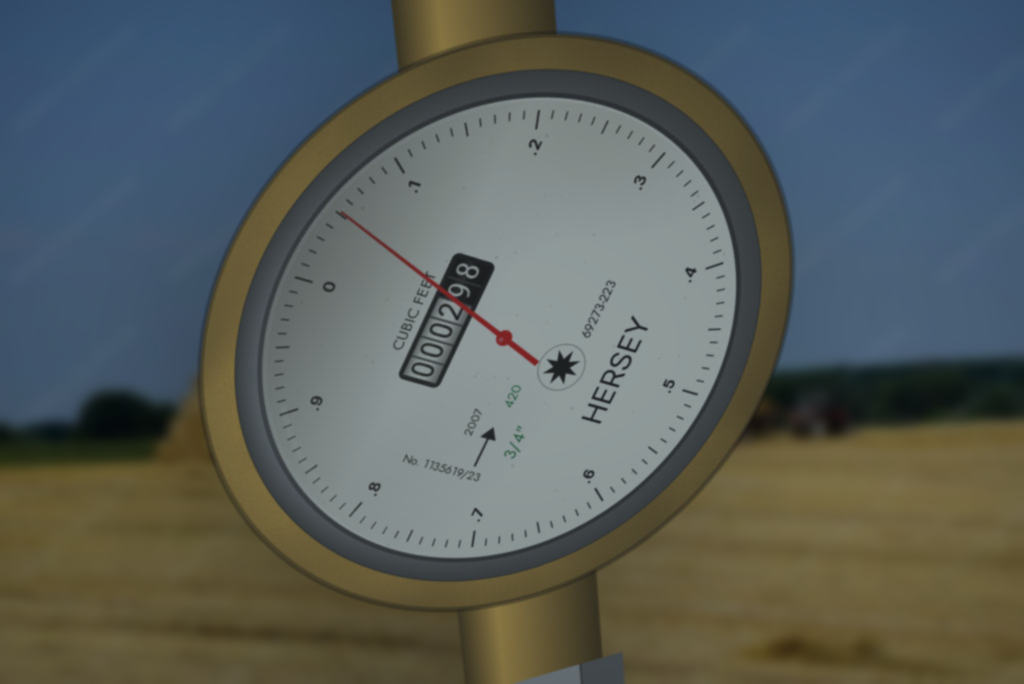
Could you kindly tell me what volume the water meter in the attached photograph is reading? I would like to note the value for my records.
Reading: 298.05 ft³
